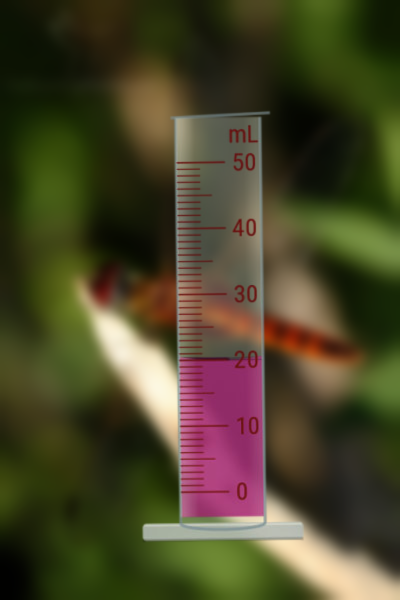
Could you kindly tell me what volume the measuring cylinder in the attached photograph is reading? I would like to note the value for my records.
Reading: 20 mL
